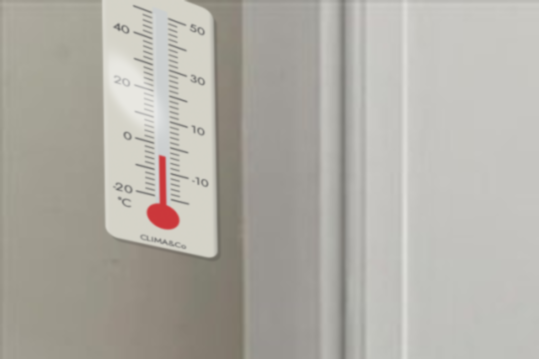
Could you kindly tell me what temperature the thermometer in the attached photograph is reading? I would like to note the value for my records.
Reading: -4 °C
